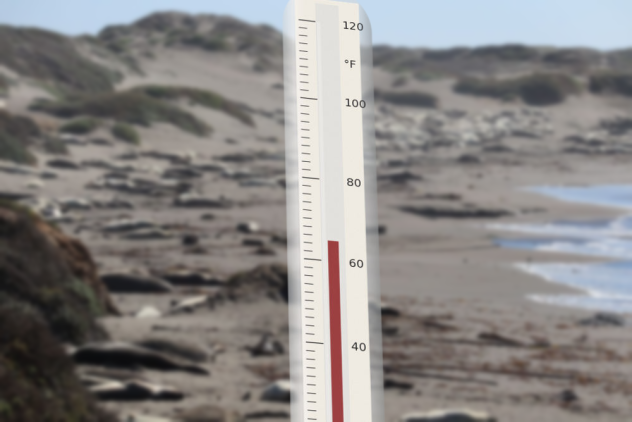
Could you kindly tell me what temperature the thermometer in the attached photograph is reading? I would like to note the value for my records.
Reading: 65 °F
